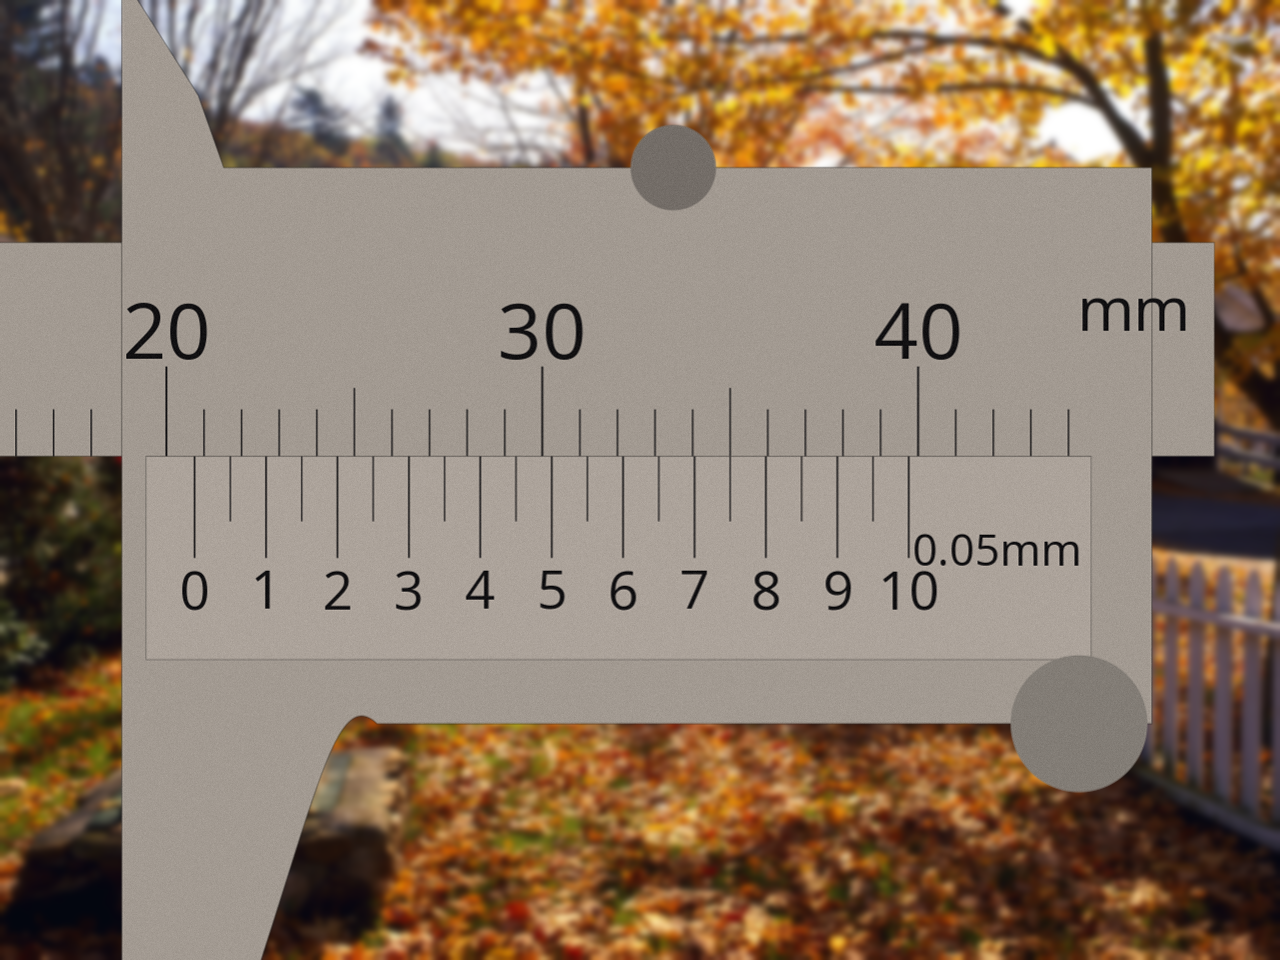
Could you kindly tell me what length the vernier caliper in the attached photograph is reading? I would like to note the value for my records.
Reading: 20.75 mm
